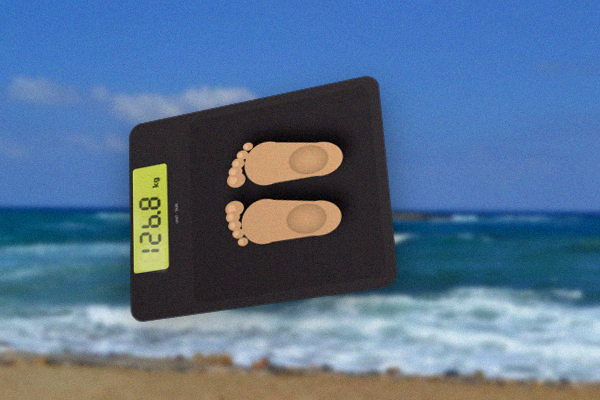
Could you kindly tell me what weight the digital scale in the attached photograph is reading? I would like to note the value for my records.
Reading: 126.8 kg
